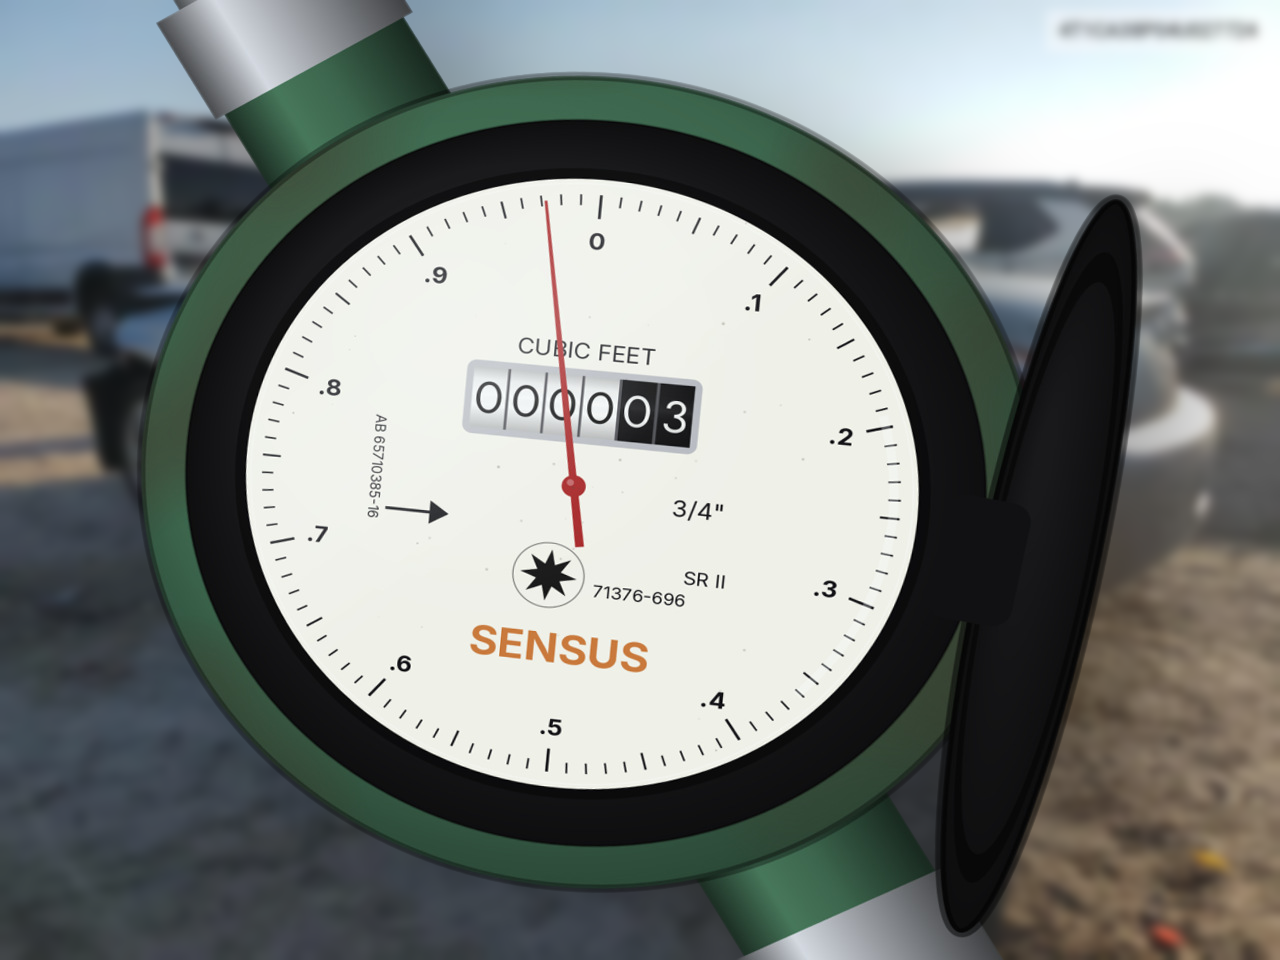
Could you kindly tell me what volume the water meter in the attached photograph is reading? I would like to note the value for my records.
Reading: 2.97 ft³
